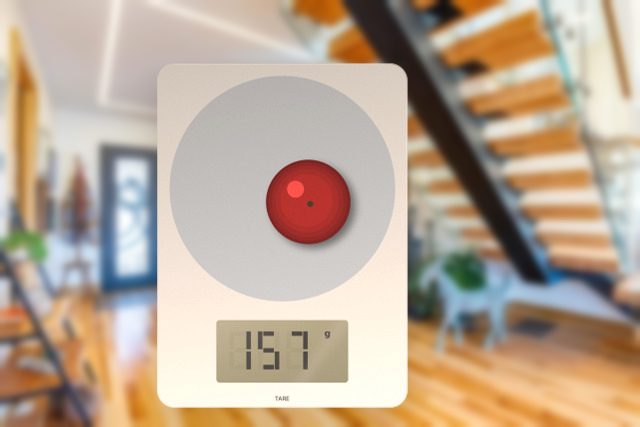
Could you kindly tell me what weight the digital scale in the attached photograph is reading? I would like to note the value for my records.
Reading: 157 g
